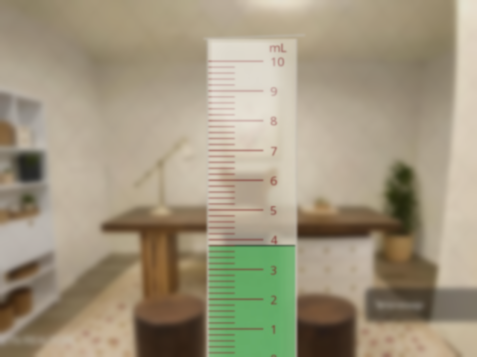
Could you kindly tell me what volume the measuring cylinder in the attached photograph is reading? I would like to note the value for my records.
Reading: 3.8 mL
